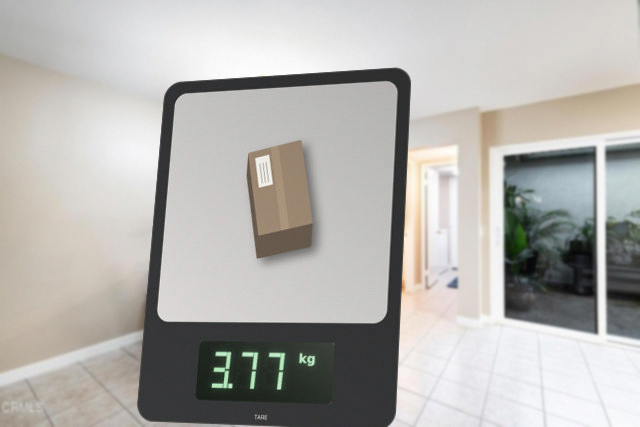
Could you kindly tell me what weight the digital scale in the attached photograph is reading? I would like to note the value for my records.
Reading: 3.77 kg
